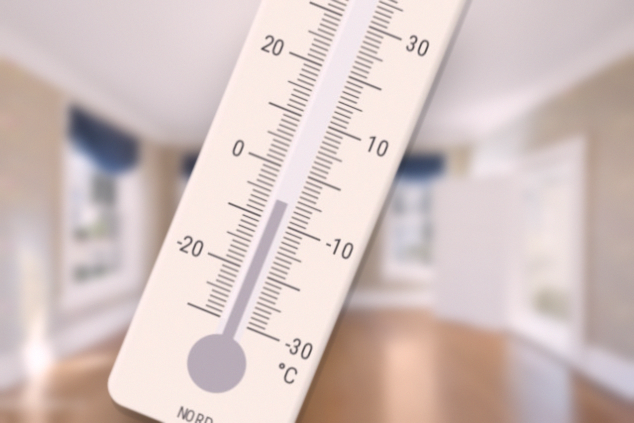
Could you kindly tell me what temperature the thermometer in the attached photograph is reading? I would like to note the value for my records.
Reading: -6 °C
